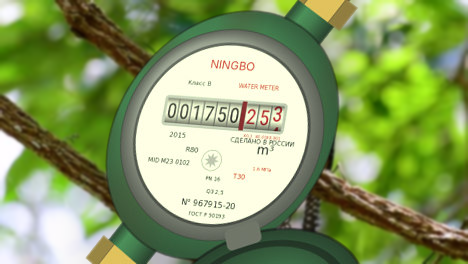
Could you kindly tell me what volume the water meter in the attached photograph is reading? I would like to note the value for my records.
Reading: 1750.253 m³
